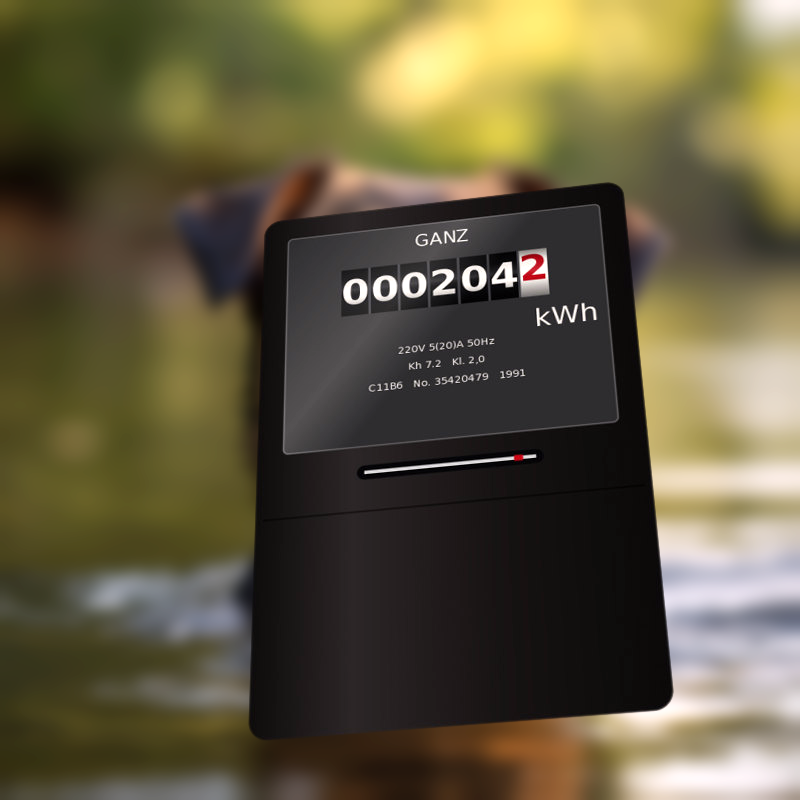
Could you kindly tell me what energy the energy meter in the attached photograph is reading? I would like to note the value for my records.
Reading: 204.2 kWh
